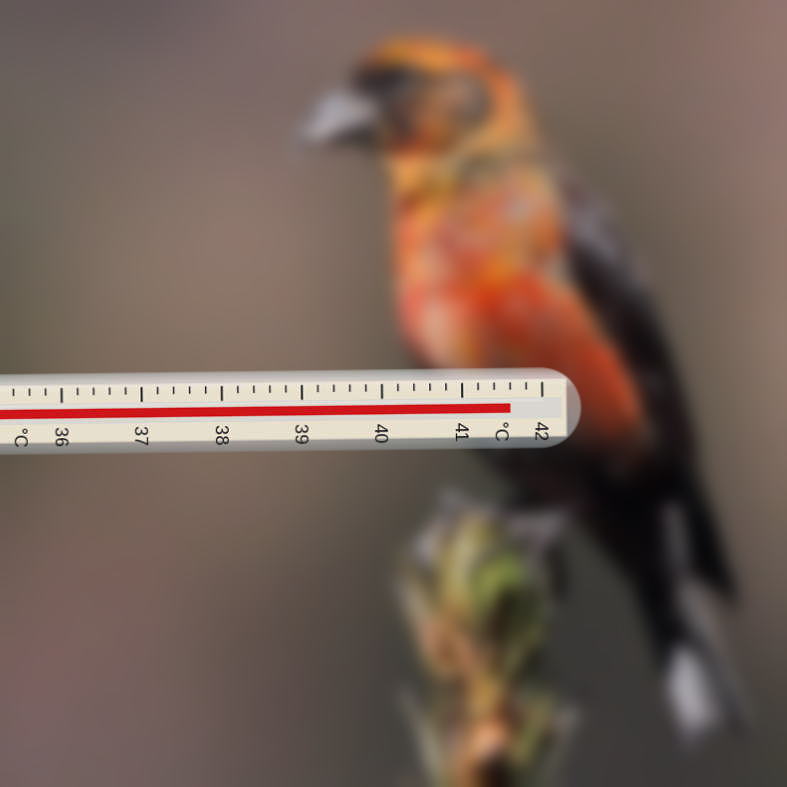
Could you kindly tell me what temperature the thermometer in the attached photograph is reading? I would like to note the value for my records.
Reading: 41.6 °C
